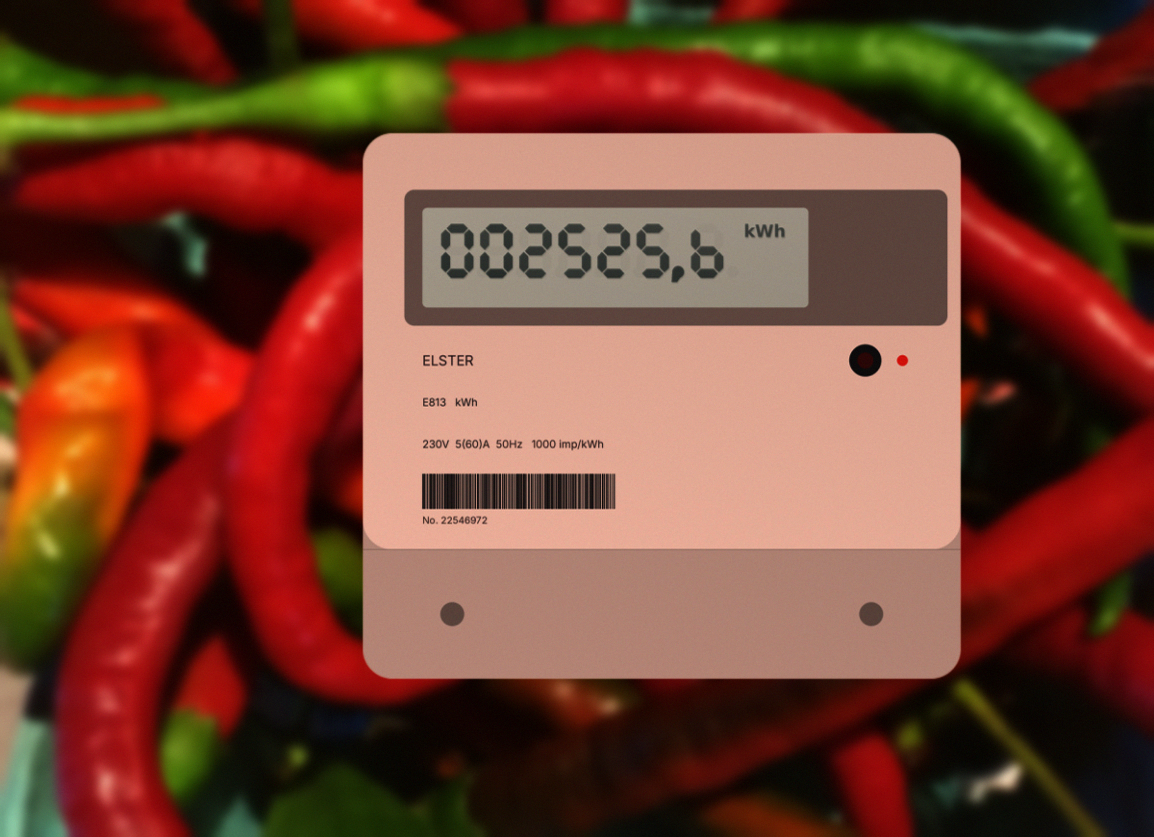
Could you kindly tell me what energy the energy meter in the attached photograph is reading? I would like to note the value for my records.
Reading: 2525.6 kWh
